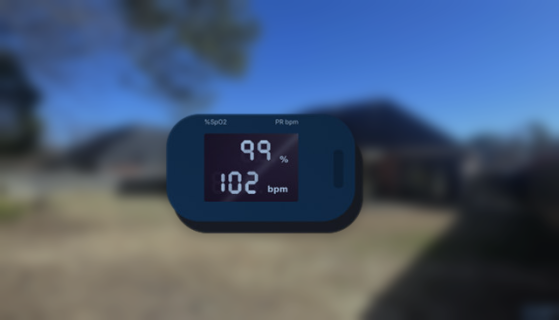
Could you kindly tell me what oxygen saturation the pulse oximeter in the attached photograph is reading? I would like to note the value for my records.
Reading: 99 %
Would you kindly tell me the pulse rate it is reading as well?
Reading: 102 bpm
